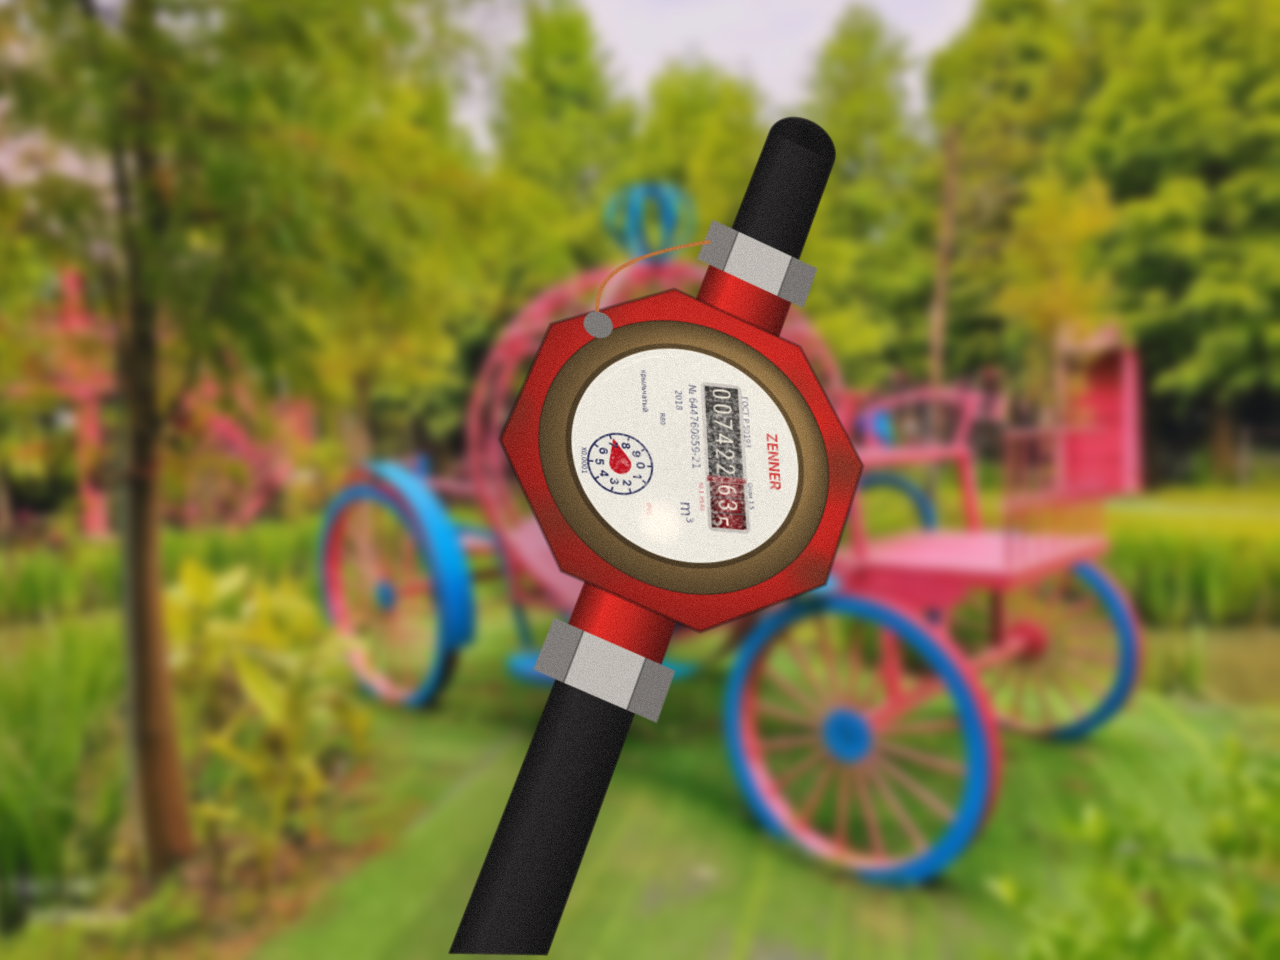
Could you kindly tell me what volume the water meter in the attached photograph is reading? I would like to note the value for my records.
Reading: 7422.6347 m³
